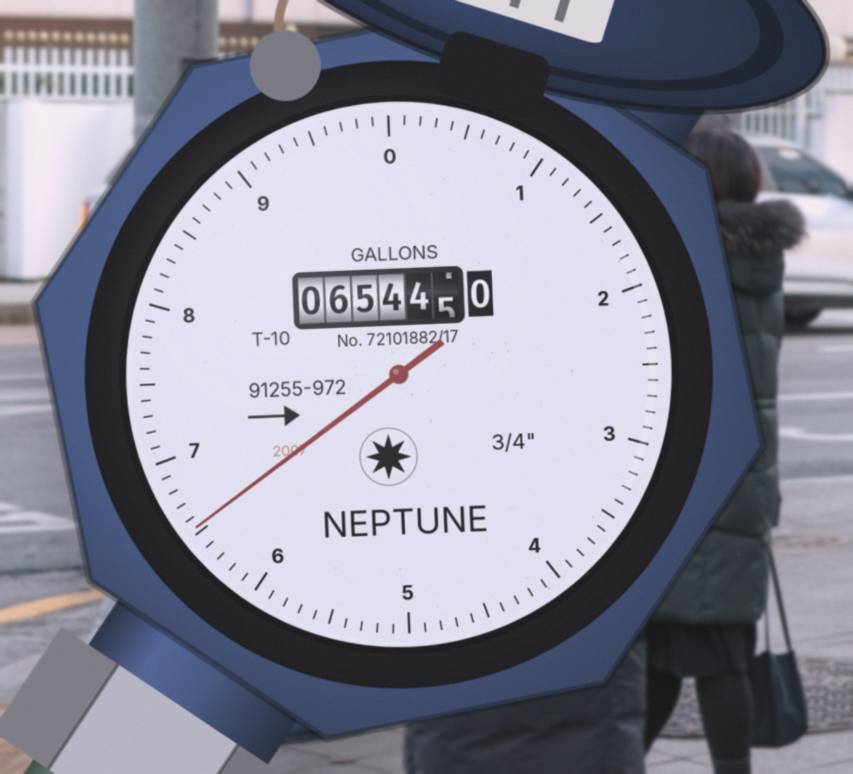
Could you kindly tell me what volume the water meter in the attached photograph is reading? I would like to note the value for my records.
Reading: 654446.5 gal
